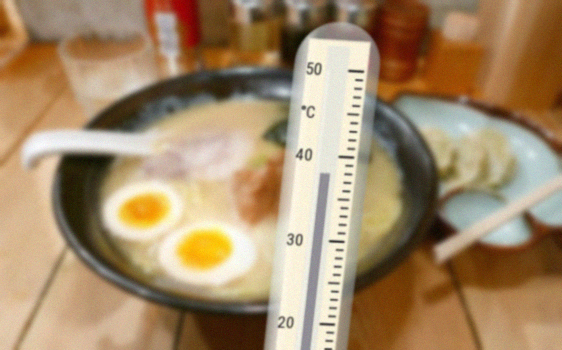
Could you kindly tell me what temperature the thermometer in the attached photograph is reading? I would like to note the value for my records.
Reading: 38 °C
